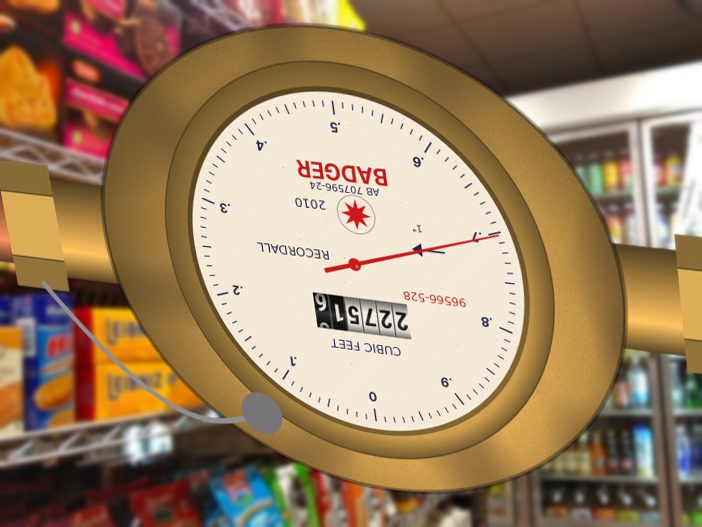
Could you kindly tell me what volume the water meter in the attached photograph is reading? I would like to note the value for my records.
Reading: 227515.70 ft³
